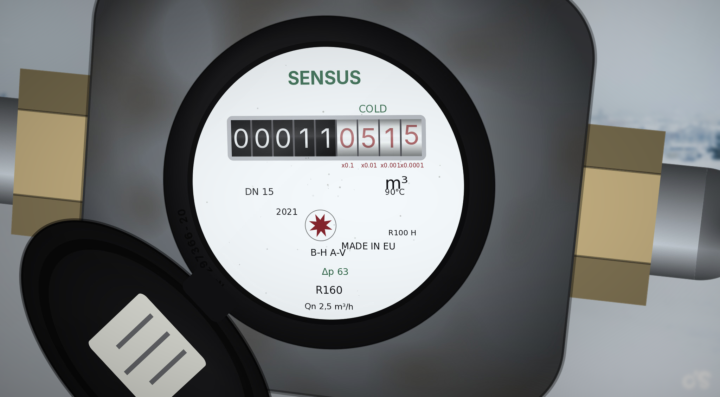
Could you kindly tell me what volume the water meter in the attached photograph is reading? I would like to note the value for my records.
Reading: 11.0515 m³
